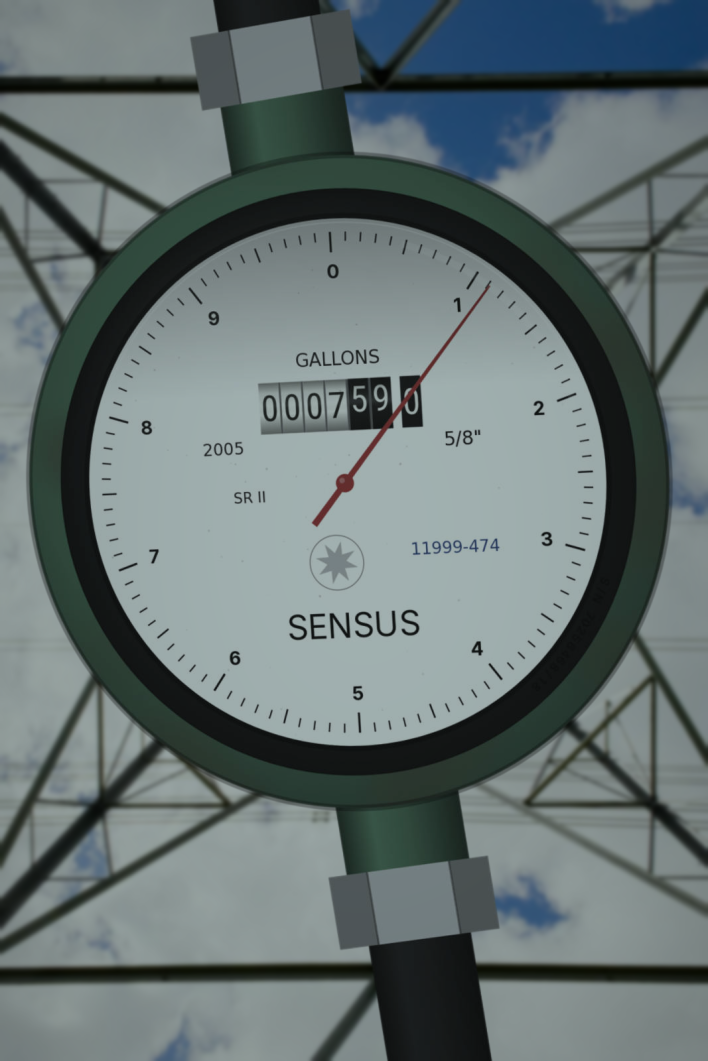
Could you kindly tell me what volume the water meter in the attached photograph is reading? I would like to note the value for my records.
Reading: 7591.1 gal
